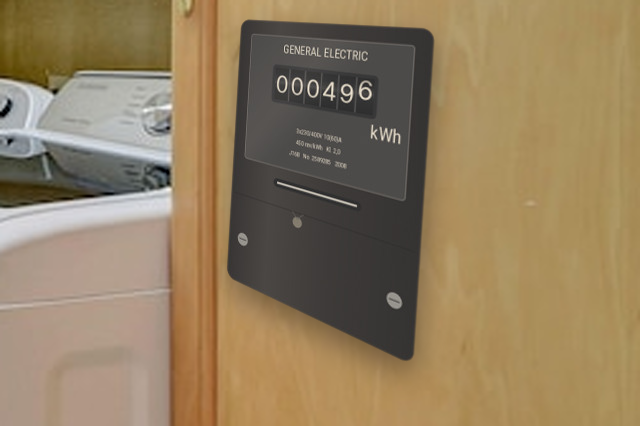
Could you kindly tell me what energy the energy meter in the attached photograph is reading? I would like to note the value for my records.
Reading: 496 kWh
